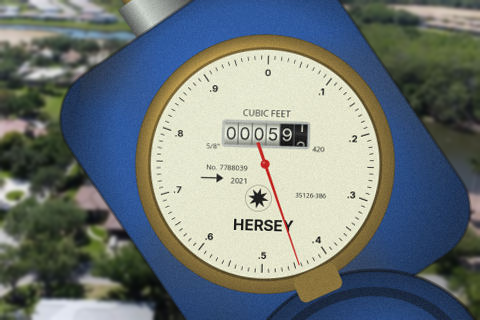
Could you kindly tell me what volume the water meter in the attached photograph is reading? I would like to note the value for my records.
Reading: 591.44 ft³
